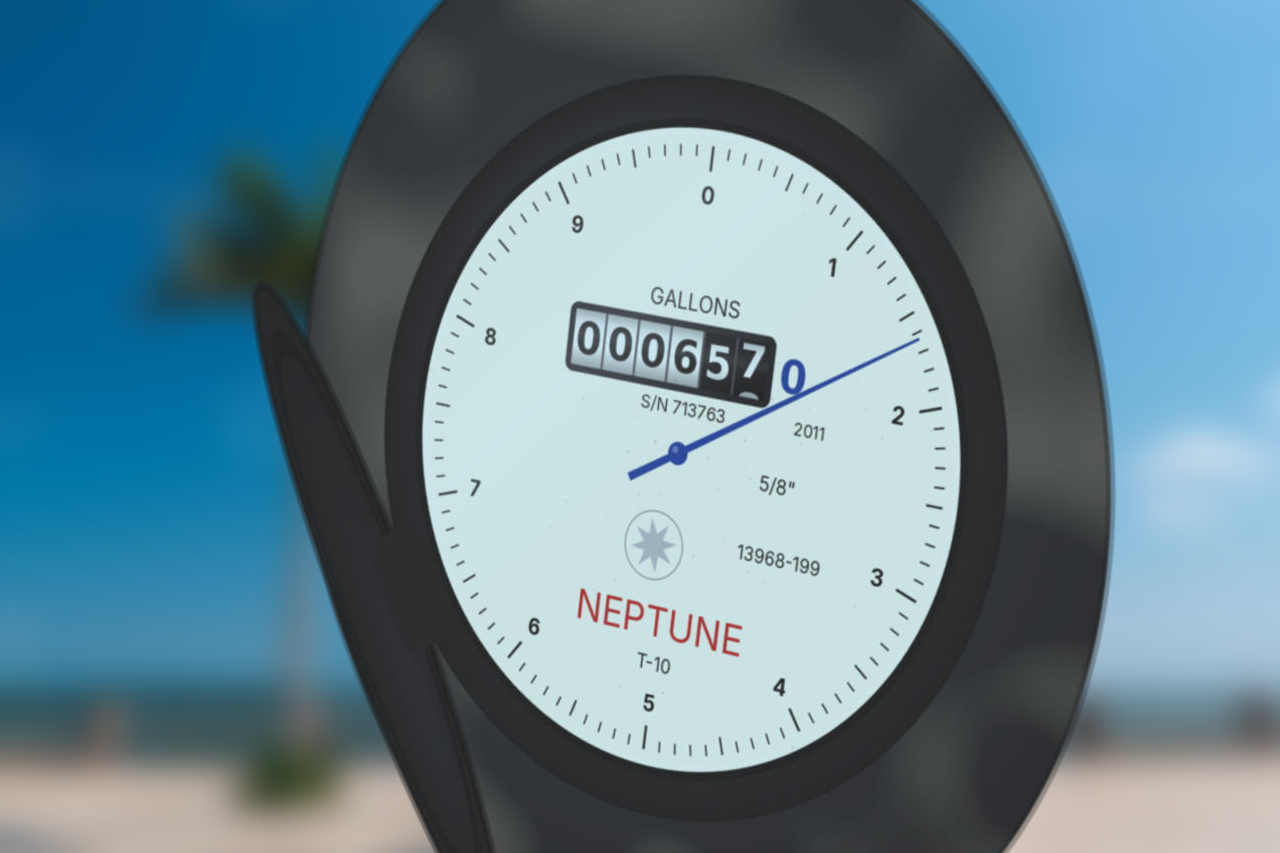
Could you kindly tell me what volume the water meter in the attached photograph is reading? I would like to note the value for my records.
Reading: 6571.6 gal
